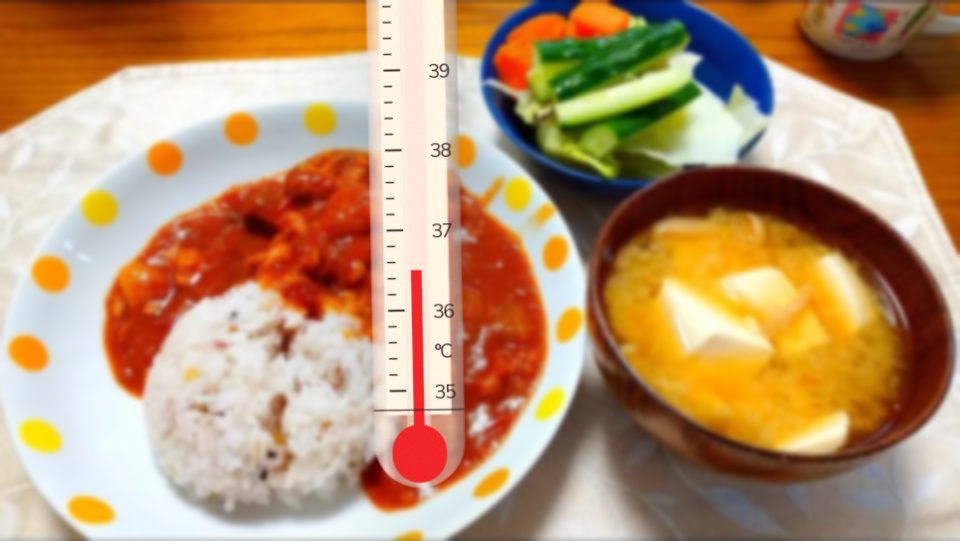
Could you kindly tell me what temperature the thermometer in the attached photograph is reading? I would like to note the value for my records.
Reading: 36.5 °C
